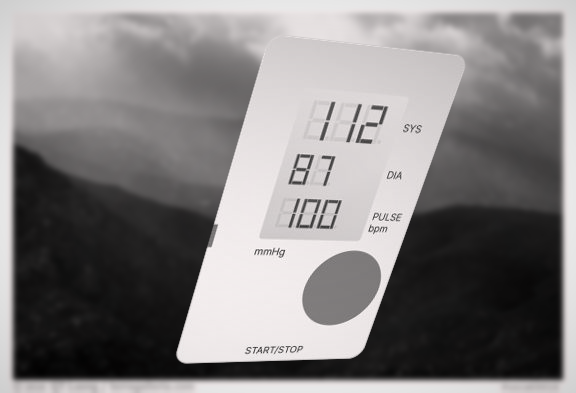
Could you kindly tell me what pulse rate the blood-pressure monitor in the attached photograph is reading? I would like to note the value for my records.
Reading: 100 bpm
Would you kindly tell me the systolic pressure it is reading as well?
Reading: 112 mmHg
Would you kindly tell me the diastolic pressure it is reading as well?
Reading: 87 mmHg
